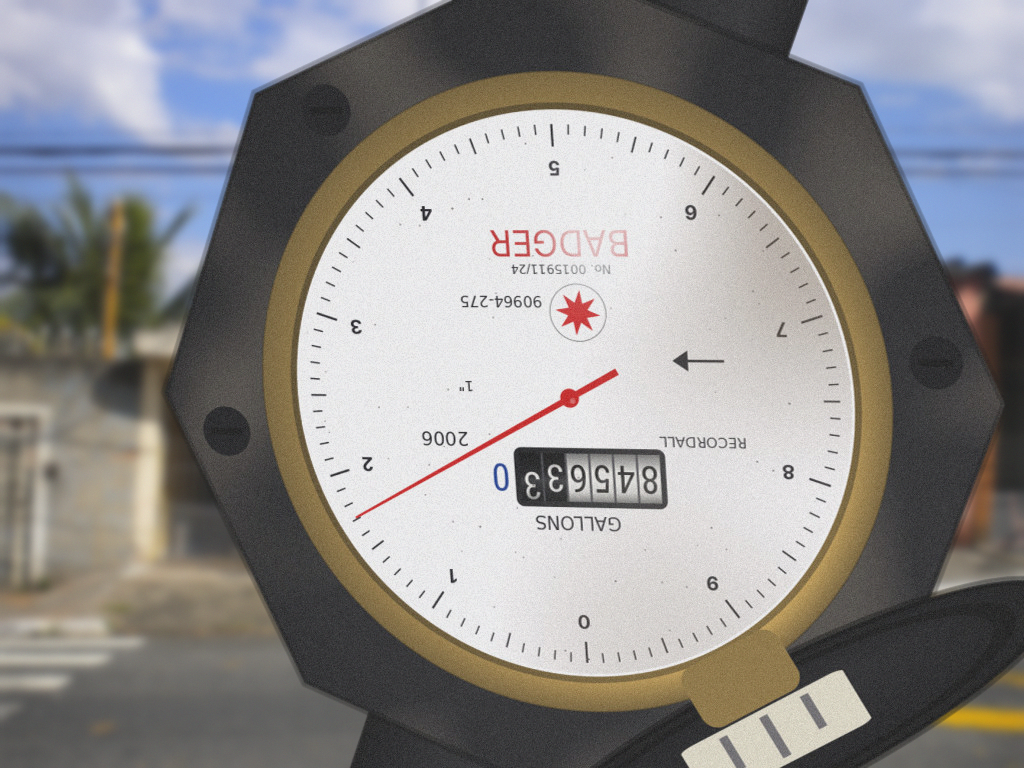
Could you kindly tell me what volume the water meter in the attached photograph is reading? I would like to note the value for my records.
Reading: 8456331.7 gal
